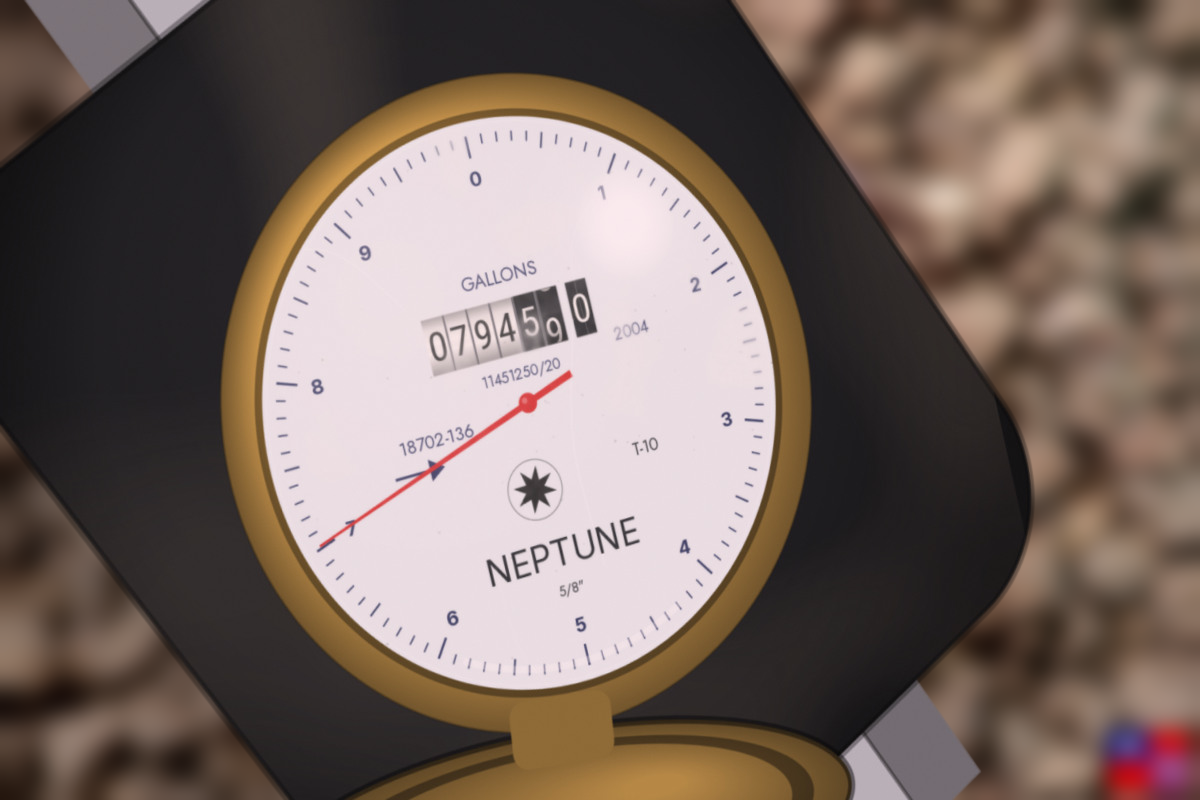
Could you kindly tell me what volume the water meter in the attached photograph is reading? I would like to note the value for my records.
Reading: 794587.0 gal
